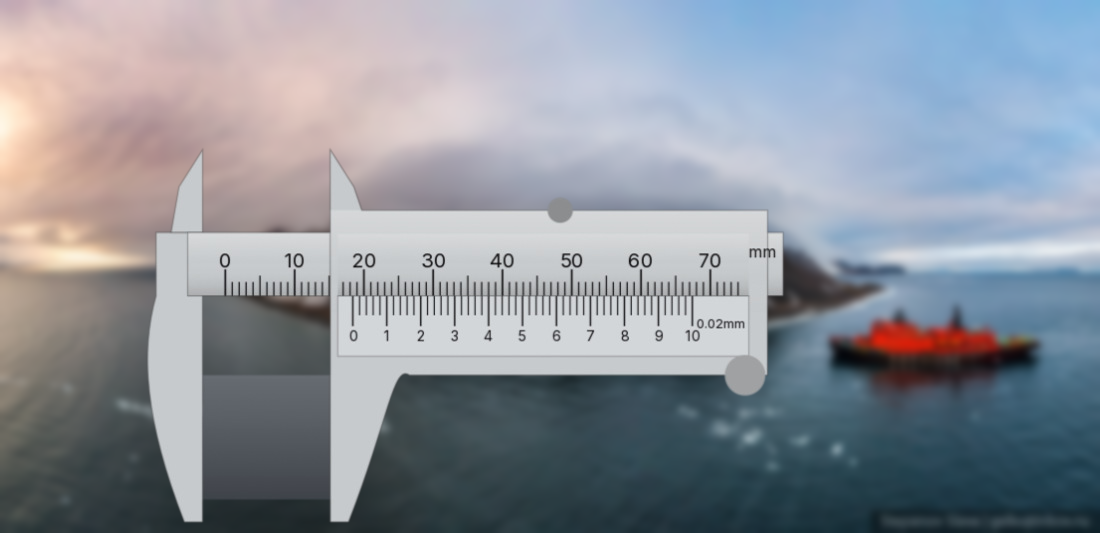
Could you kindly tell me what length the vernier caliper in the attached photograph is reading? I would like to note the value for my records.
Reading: 18.4 mm
